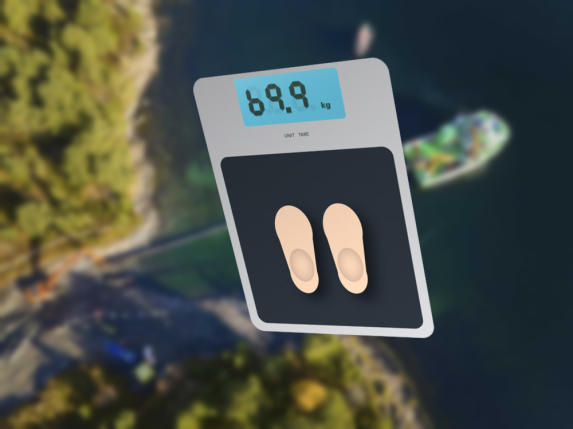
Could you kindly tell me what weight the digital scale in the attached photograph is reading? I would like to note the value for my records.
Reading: 69.9 kg
